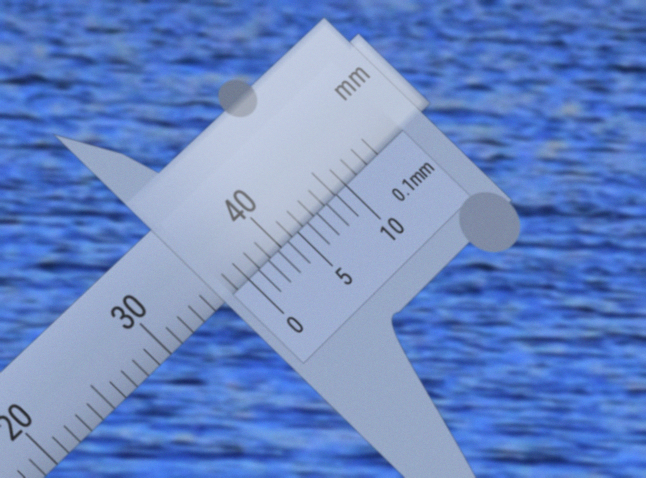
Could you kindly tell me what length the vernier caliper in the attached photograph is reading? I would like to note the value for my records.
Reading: 37.0 mm
